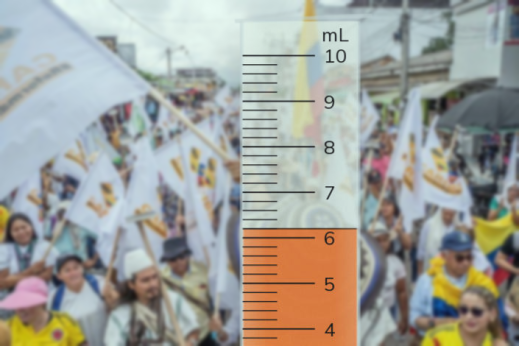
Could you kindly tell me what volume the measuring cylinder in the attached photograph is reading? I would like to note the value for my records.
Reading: 6.2 mL
